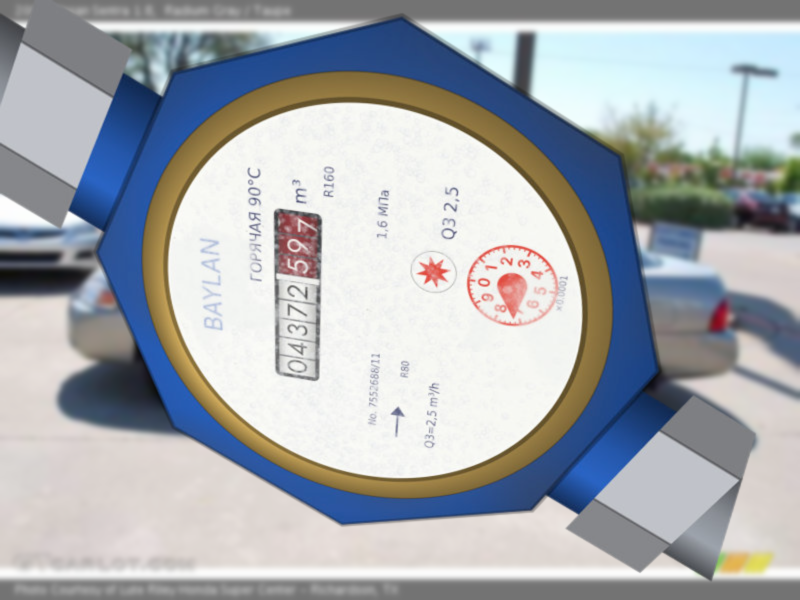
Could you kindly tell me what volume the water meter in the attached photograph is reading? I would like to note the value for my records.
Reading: 4372.5967 m³
